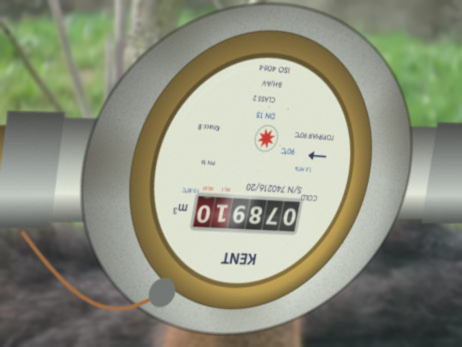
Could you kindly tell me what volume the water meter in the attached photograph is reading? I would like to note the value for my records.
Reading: 789.10 m³
